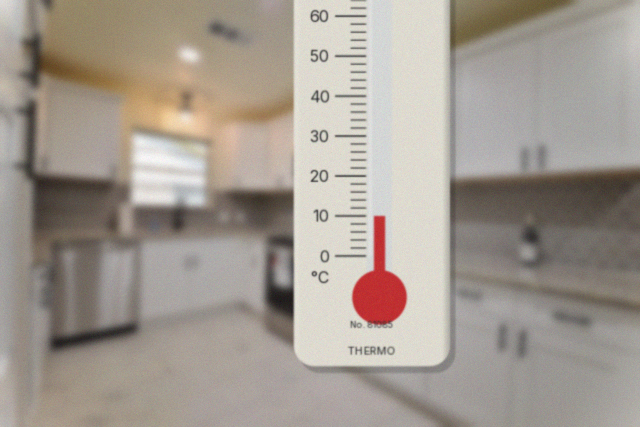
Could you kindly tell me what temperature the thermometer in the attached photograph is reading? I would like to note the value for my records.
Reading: 10 °C
